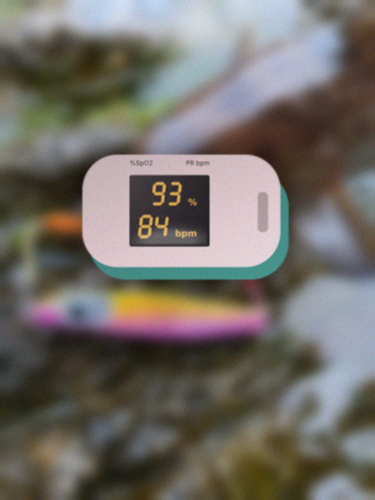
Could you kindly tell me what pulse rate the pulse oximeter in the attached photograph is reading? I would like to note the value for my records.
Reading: 84 bpm
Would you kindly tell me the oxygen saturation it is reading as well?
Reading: 93 %
